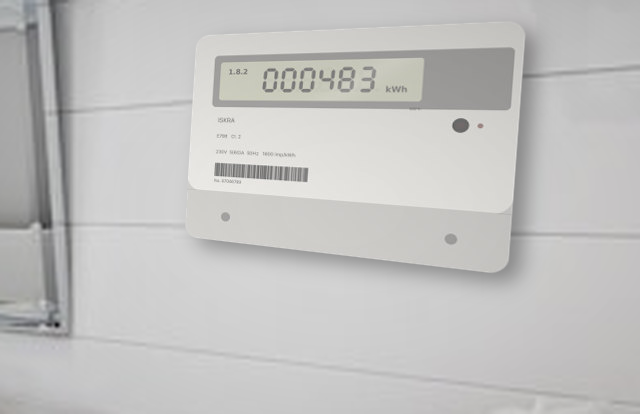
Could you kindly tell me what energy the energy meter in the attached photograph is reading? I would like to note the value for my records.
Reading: 483 kWh
